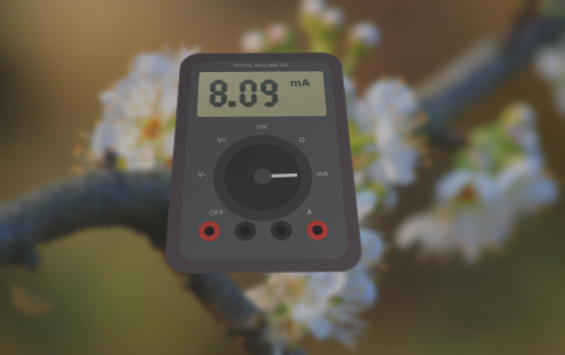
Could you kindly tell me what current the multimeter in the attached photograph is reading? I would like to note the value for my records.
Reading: 8.09 mA
